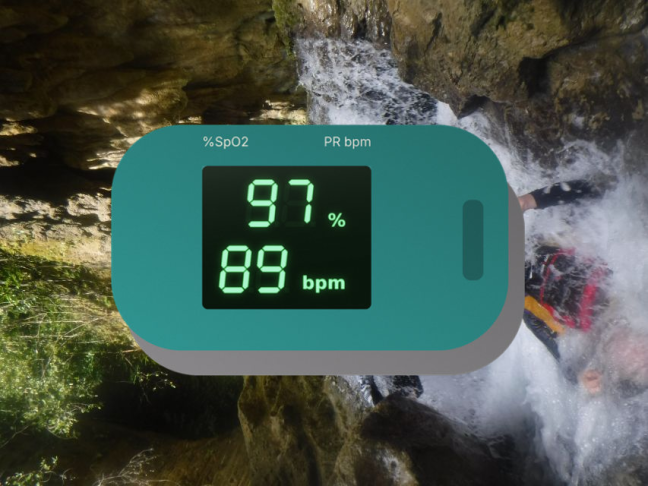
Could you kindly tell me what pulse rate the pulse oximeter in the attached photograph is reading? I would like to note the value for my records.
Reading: 89 bpm
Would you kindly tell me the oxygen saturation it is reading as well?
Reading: 97 %
